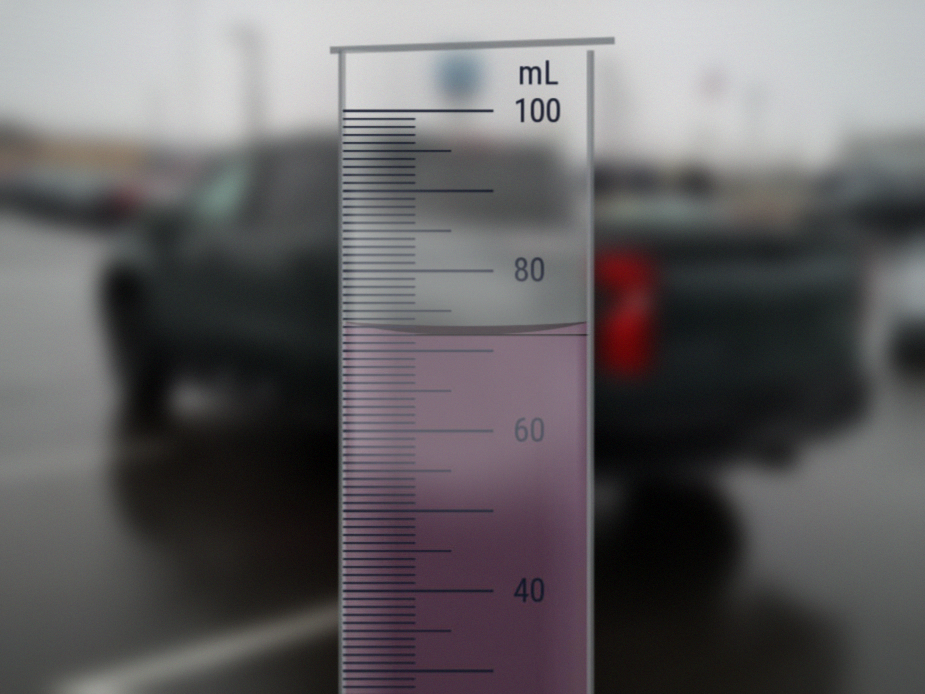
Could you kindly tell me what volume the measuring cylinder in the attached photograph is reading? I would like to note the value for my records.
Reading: 72 mL
